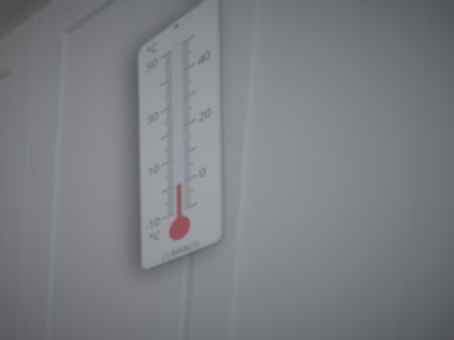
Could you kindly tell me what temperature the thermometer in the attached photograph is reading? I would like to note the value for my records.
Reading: 0 °C
